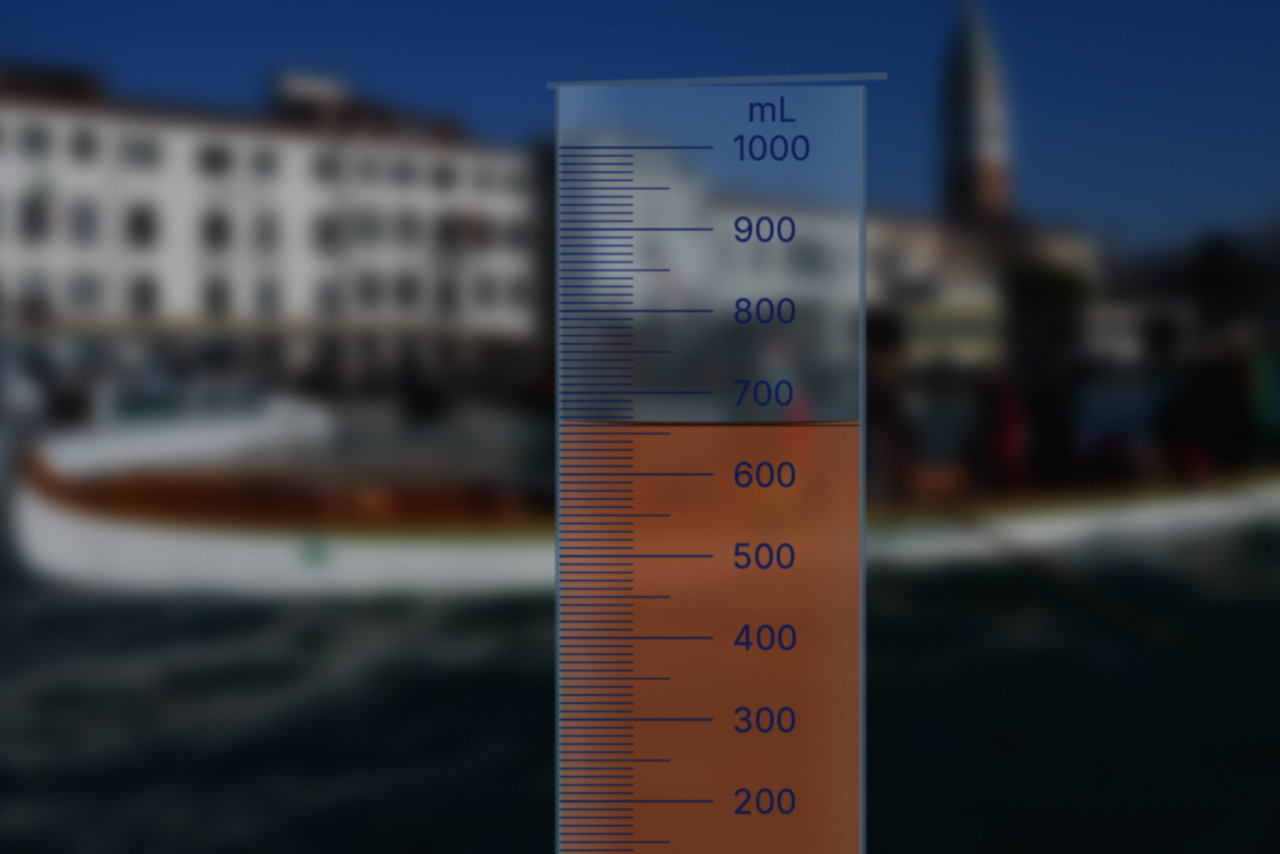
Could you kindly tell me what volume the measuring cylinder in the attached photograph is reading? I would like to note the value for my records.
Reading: 660 mL
